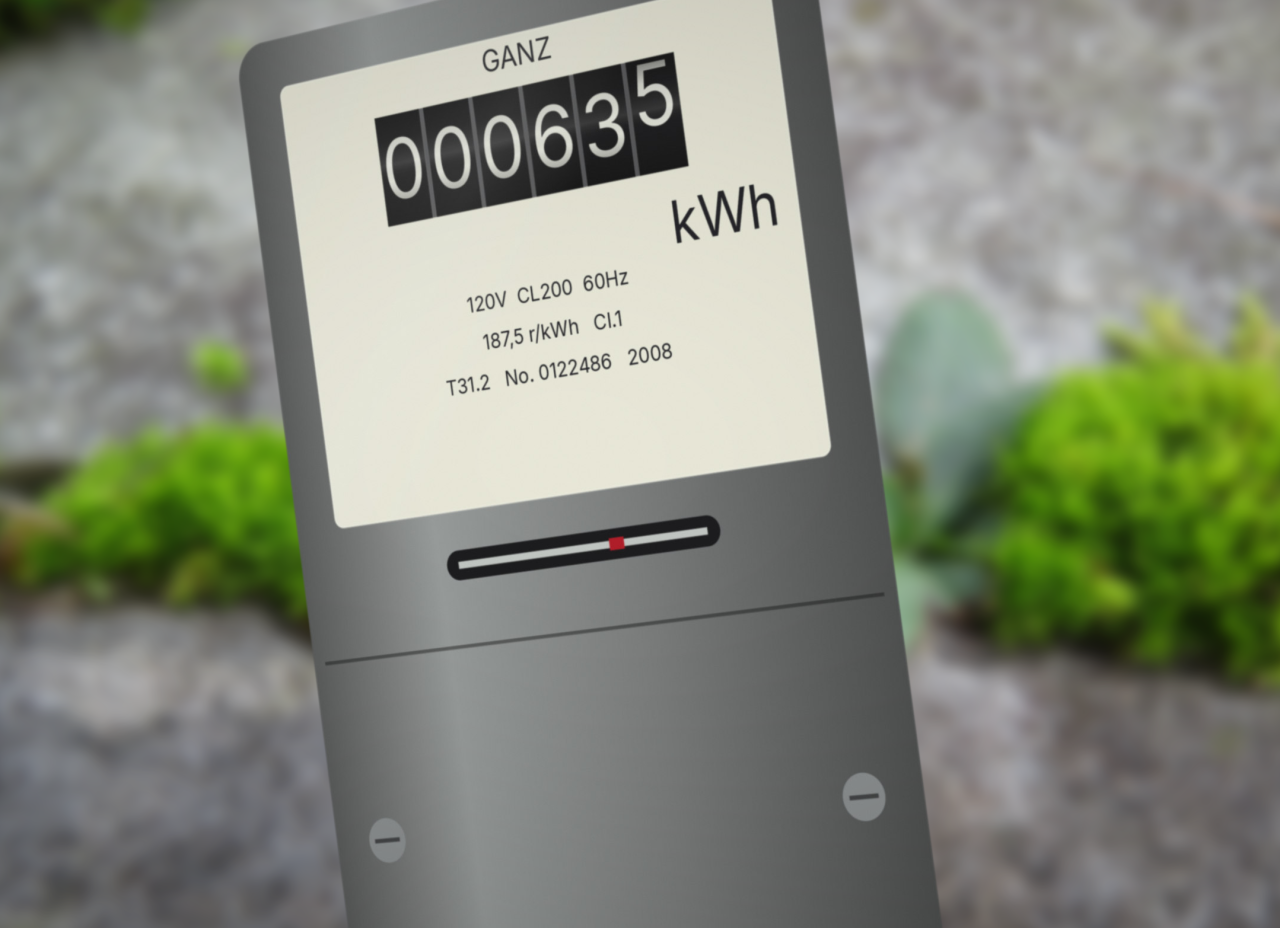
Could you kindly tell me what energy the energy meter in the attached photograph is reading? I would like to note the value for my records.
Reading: 635 kWh
